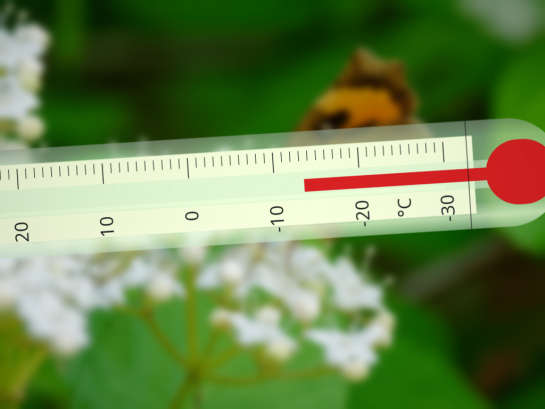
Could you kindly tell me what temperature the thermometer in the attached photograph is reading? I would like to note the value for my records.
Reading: -13.5 °C
